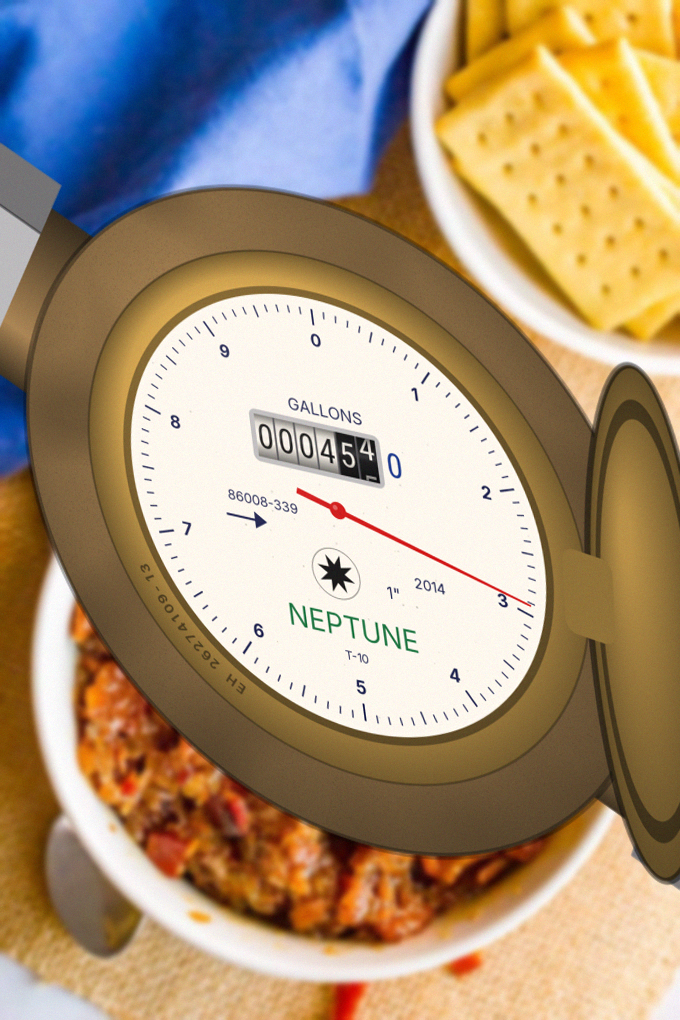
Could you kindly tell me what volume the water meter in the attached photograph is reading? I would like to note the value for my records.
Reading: 4542.9 gal
